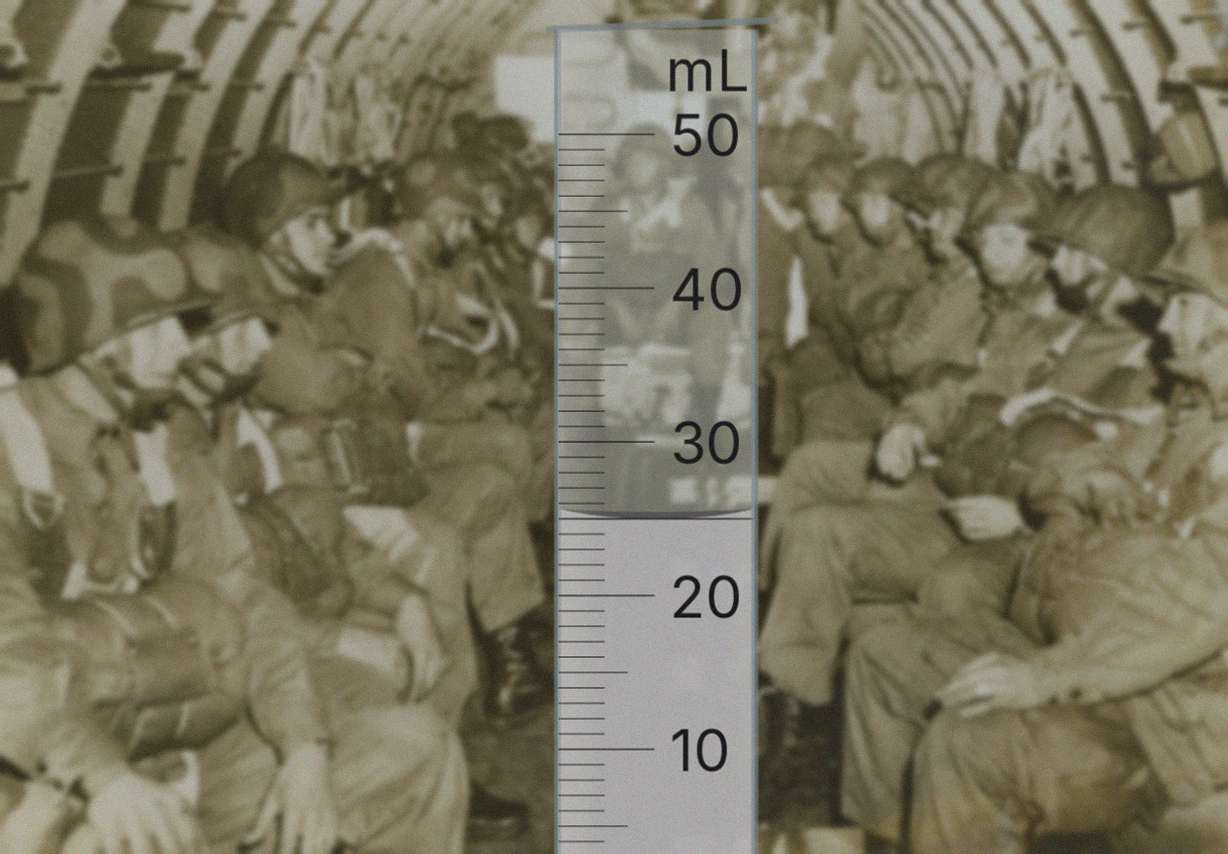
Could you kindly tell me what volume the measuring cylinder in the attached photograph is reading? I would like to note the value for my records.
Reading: 25 mL
